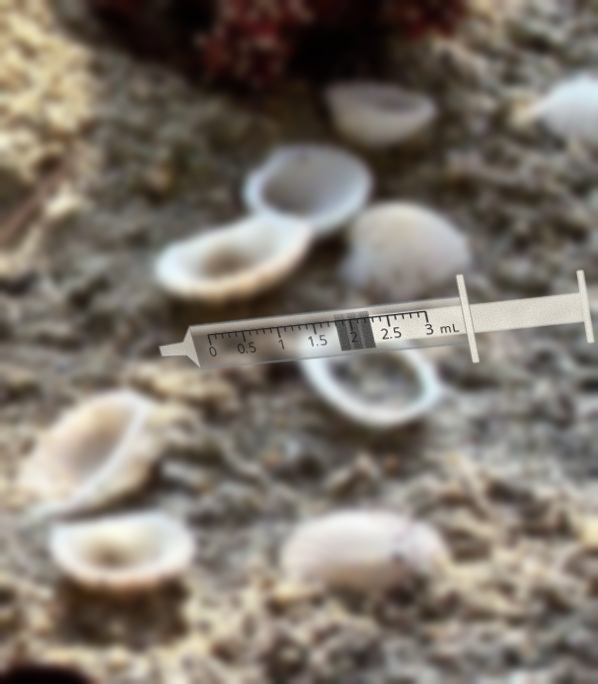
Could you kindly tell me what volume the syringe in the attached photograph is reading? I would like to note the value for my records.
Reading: 1.8 mL
